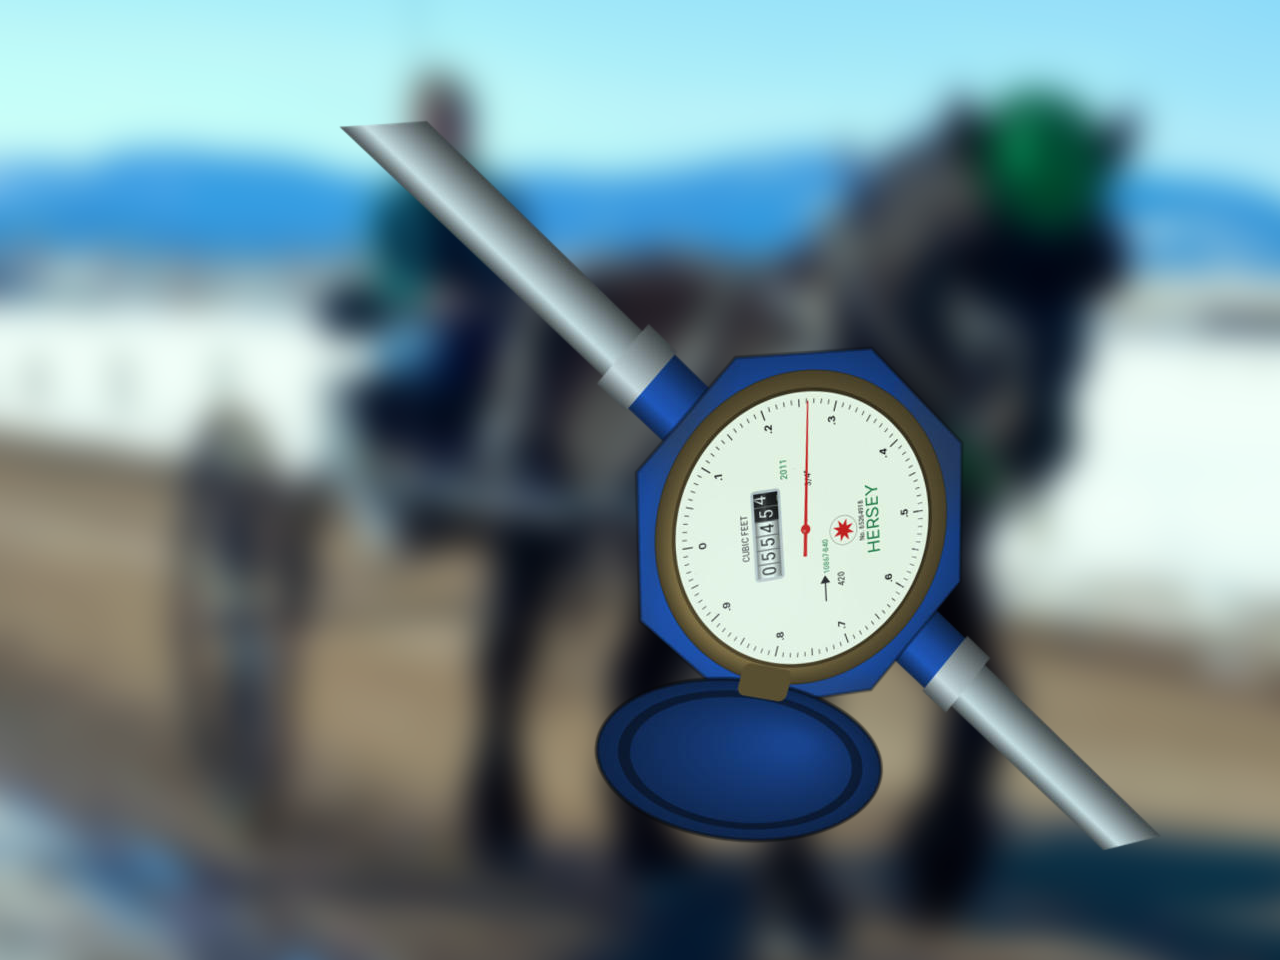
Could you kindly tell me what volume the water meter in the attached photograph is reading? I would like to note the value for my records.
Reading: 55454.26 ft³
